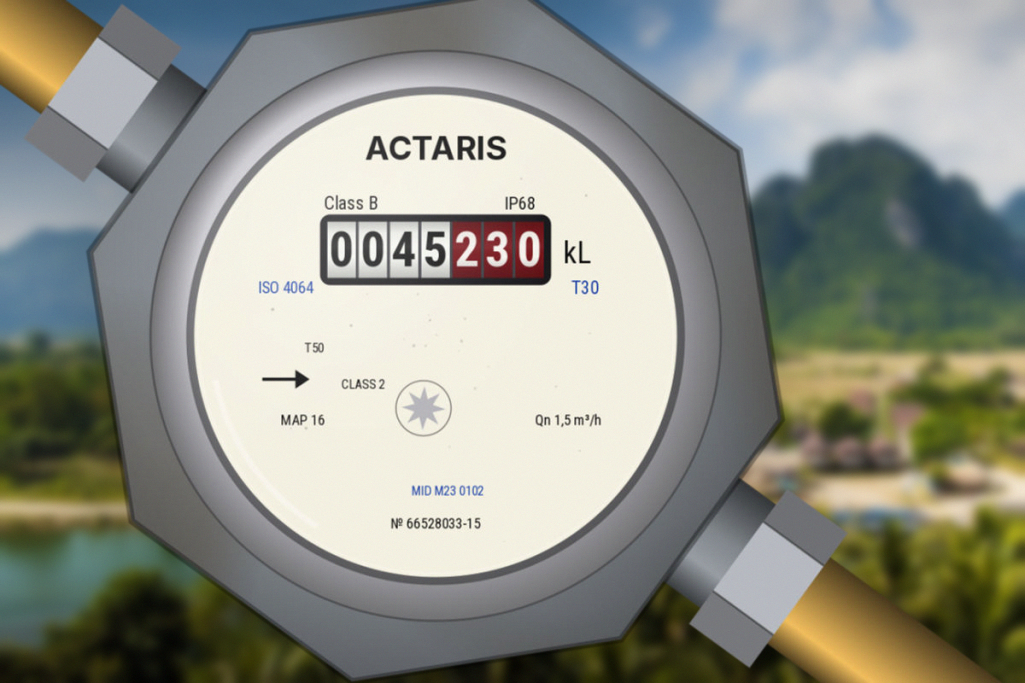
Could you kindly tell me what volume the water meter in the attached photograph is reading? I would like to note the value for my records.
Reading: 45.230 kL
